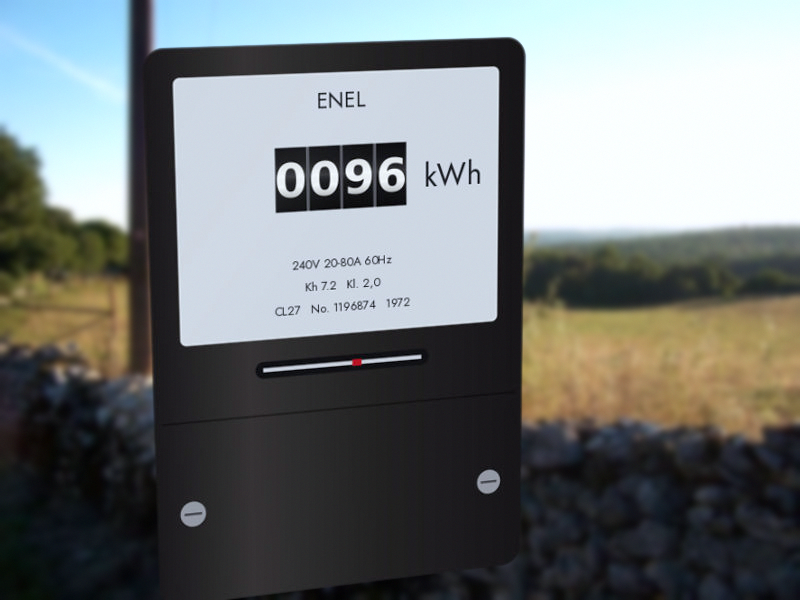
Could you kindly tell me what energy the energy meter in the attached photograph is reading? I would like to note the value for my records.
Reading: 96 kWh
